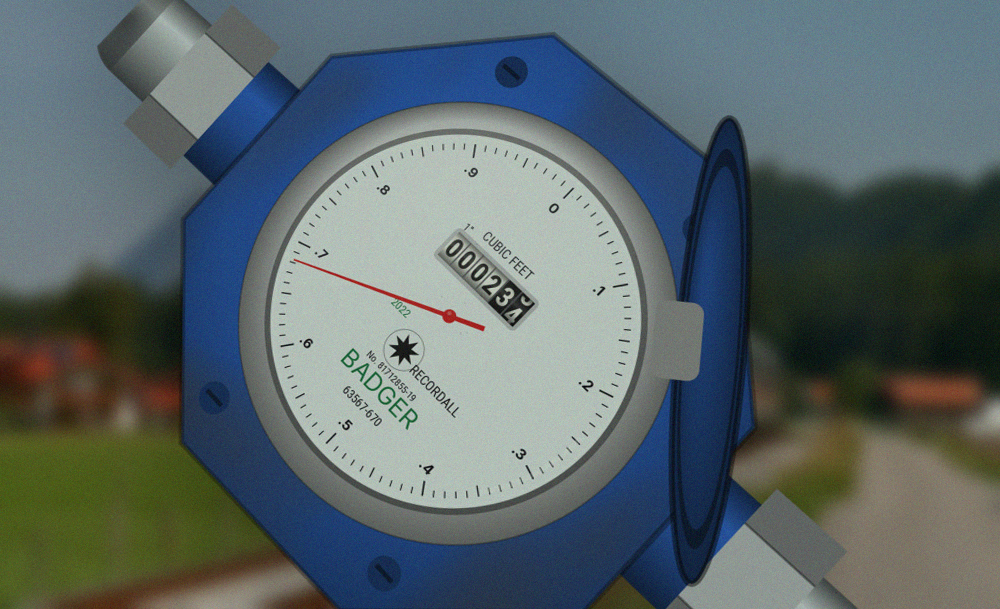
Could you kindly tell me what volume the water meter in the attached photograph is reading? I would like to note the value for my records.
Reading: 233.68 ft³
